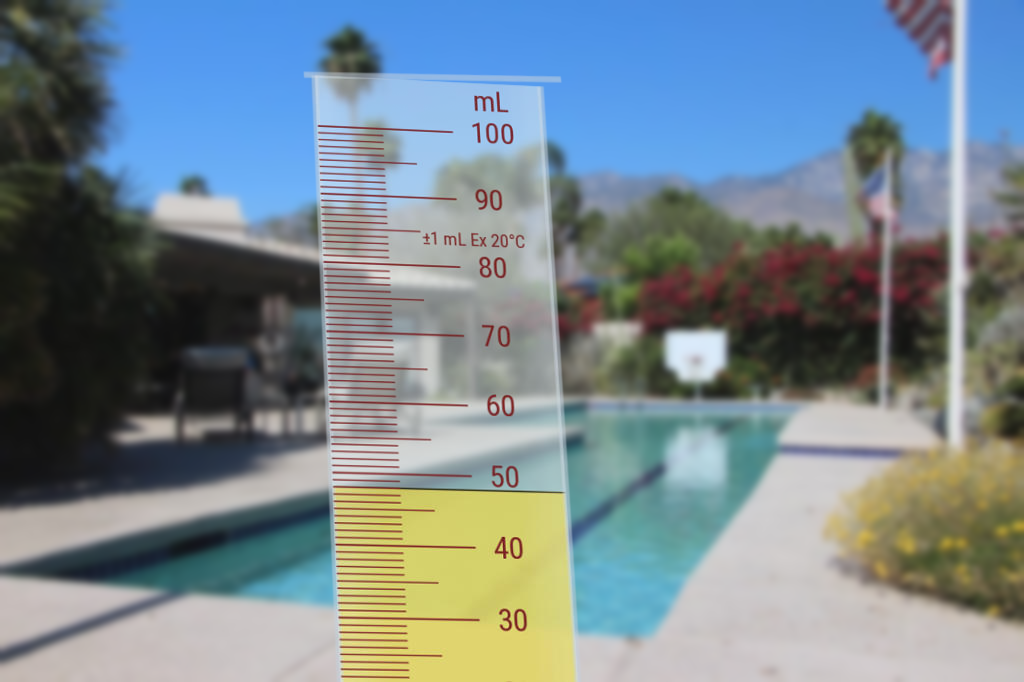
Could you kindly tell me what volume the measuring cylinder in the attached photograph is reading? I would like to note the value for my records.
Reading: 48 mL
